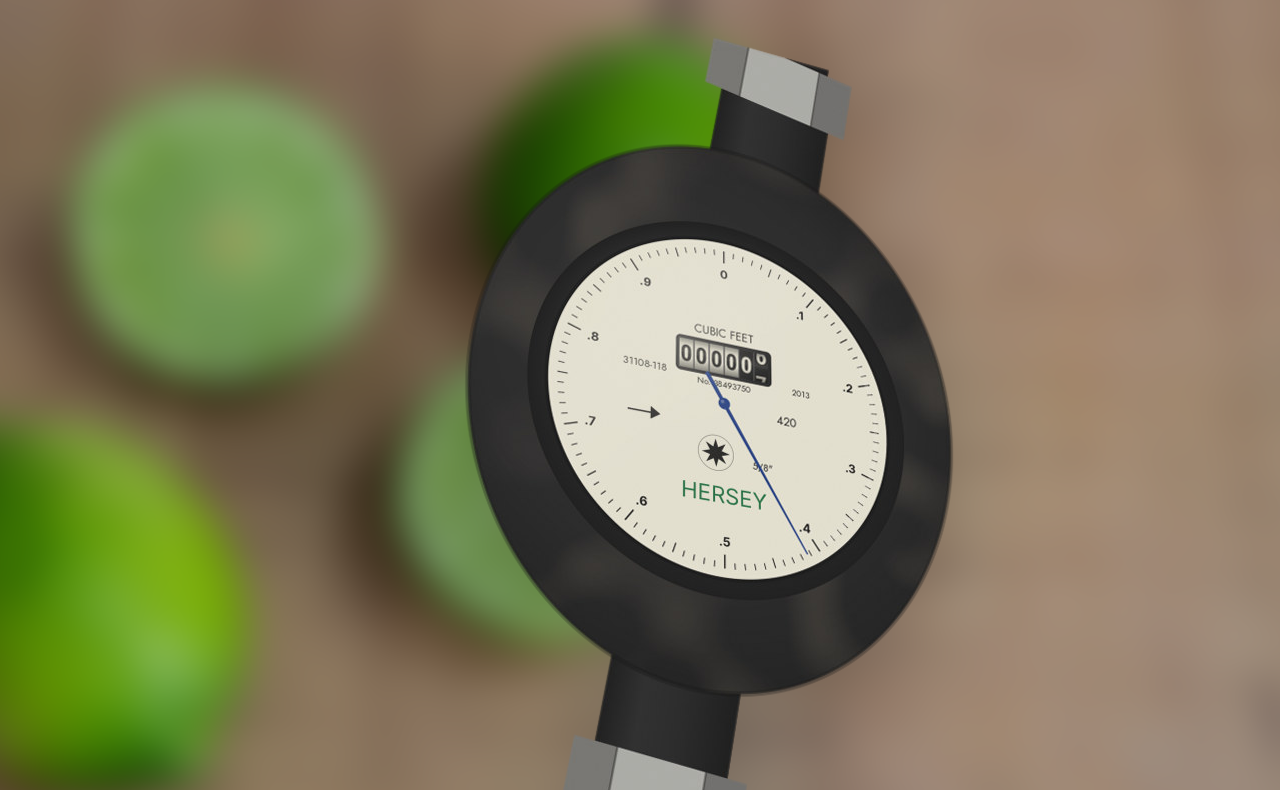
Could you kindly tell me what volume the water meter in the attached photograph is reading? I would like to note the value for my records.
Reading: 6.41 ft³
